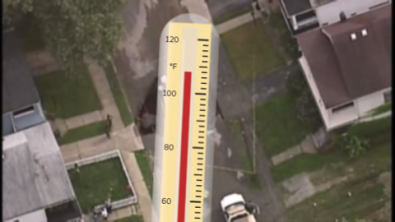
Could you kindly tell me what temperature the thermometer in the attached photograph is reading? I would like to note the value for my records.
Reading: 108 °F
